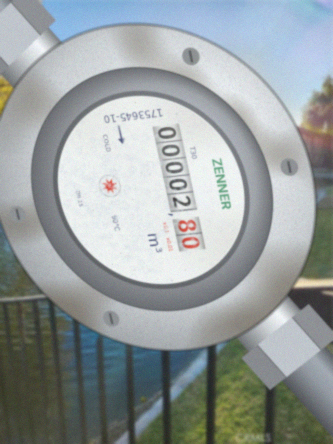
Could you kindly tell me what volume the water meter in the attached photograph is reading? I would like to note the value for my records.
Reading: 2.80 m³
